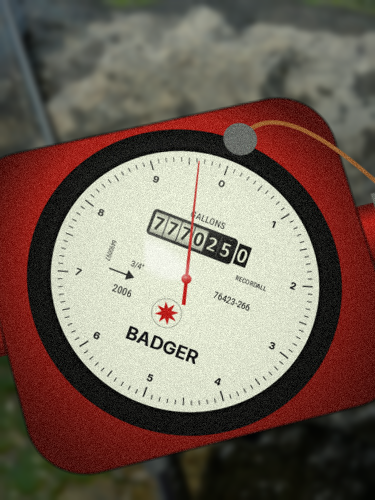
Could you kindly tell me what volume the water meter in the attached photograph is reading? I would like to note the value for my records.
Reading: 7770249.6 gal
